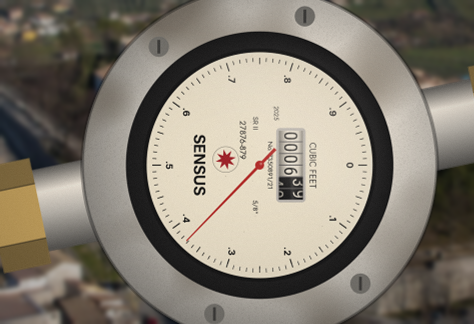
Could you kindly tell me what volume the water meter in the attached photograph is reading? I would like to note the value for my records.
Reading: 639.37 ft³
